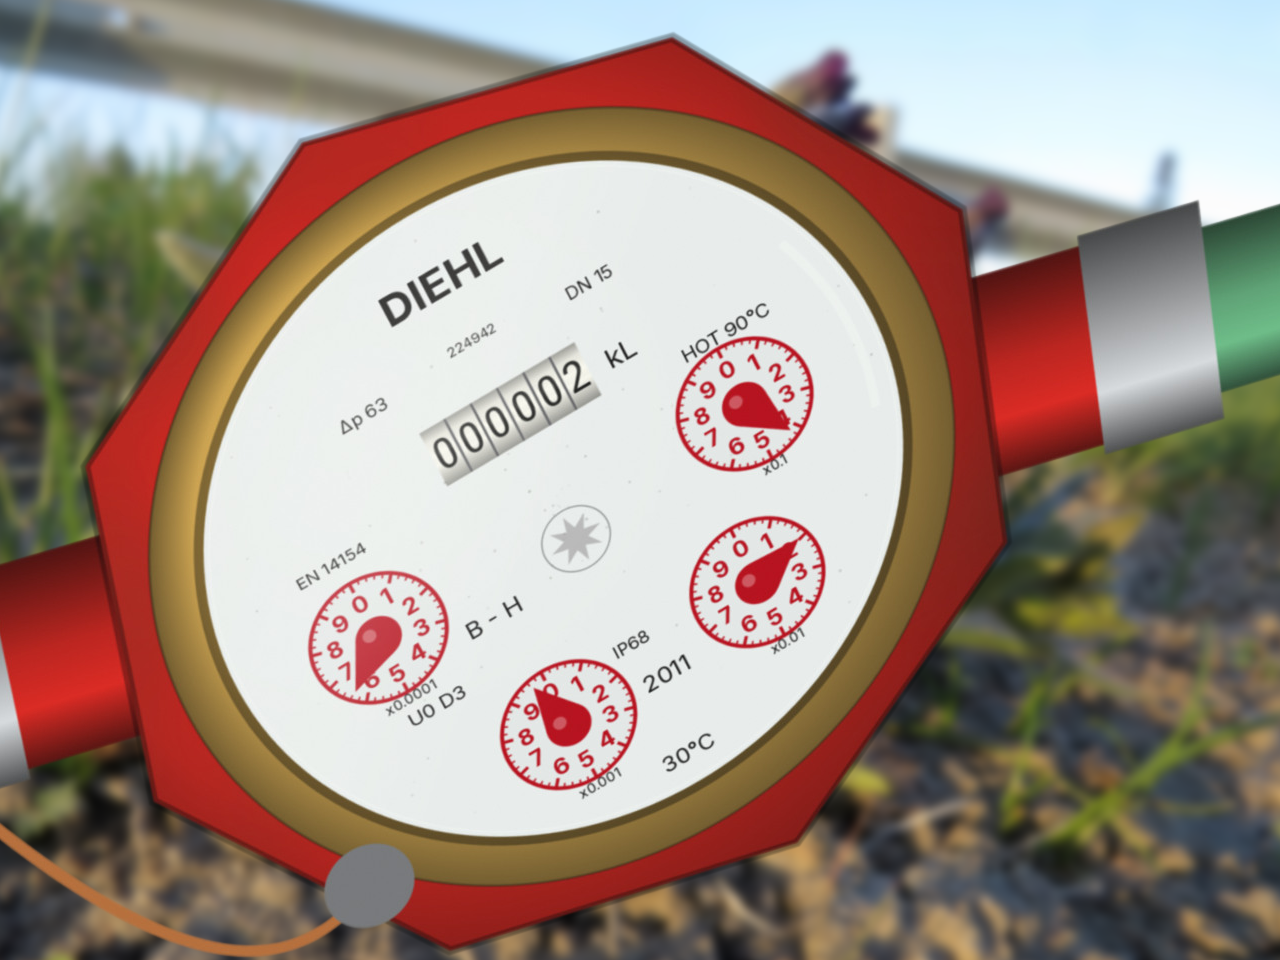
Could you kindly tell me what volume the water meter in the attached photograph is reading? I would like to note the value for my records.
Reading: 2.4196 kL
